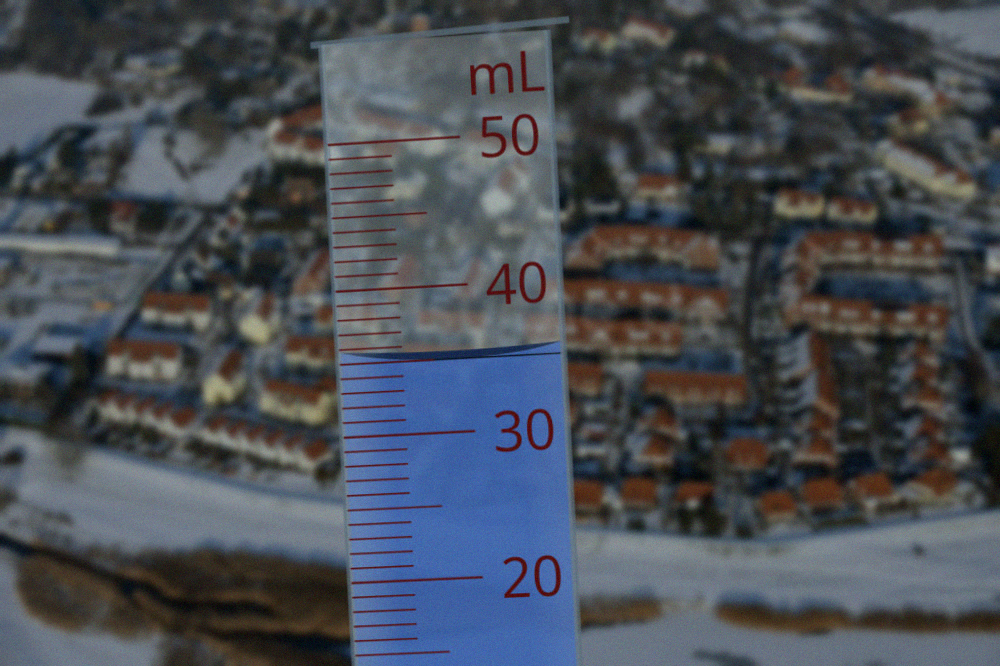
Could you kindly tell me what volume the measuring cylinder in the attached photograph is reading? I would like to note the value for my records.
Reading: 35 mL
